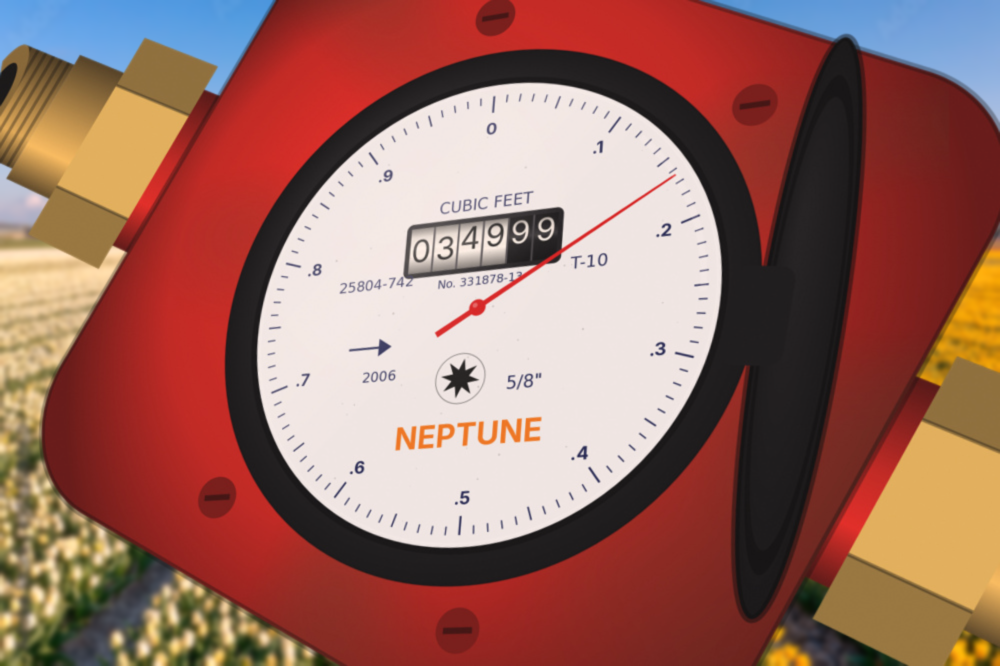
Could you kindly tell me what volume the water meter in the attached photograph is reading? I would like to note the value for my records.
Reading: 34999.16 ft³
